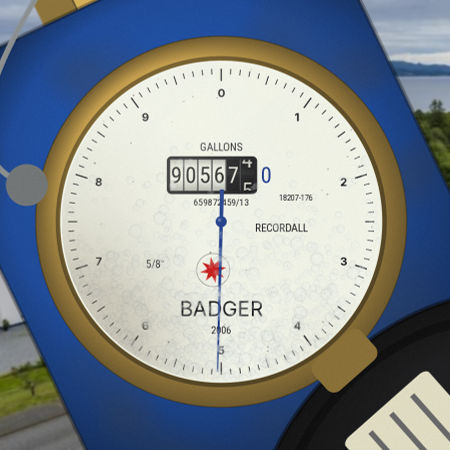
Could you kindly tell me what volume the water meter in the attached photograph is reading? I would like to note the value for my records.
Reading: 9056745.0 gal
